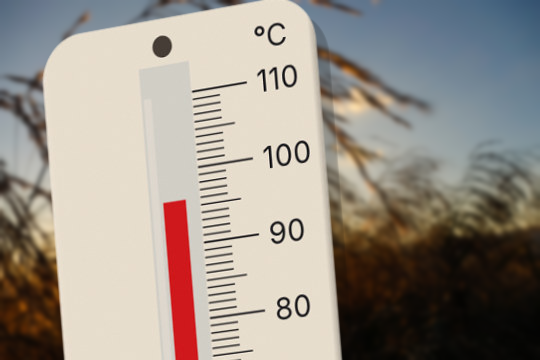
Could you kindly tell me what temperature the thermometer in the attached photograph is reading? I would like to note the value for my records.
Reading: 96 °C
